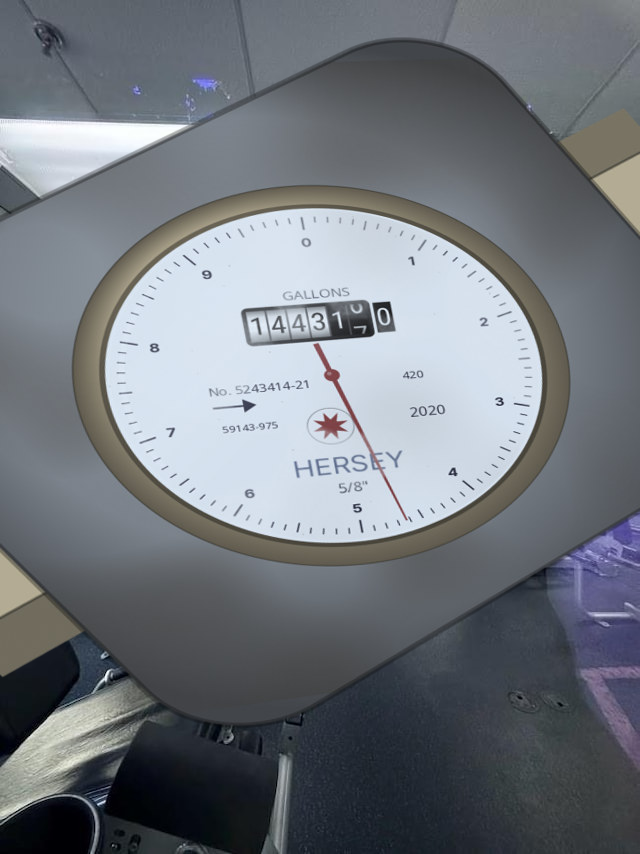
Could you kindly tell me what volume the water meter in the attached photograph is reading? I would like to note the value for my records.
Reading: 1443164.6 gal
